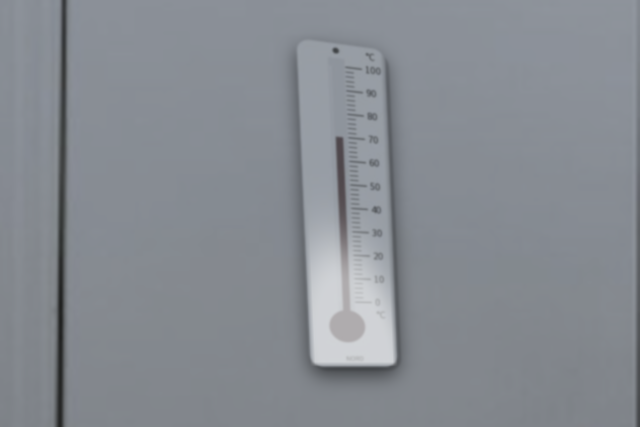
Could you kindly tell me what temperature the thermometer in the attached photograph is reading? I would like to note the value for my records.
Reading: 70 °C
